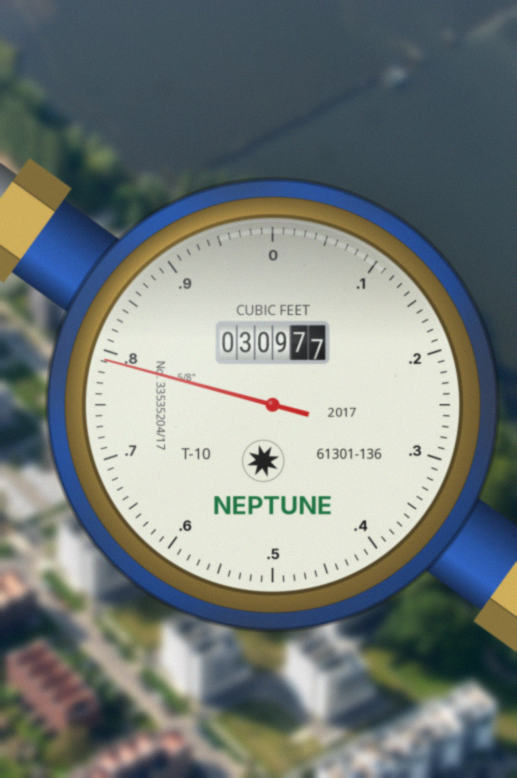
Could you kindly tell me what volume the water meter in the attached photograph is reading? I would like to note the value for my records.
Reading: 30976.79 ft³
